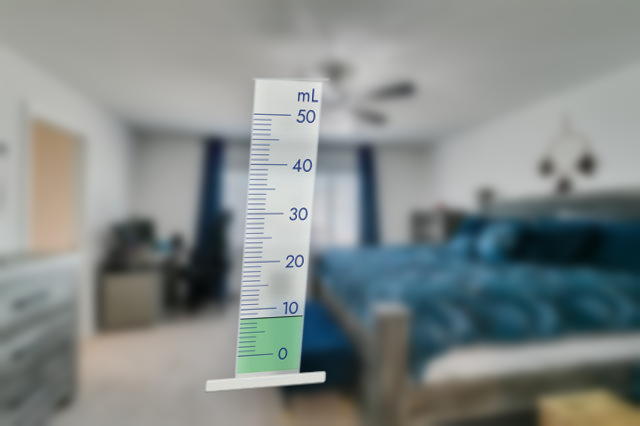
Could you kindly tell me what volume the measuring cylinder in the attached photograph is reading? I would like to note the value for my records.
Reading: 8 mL
